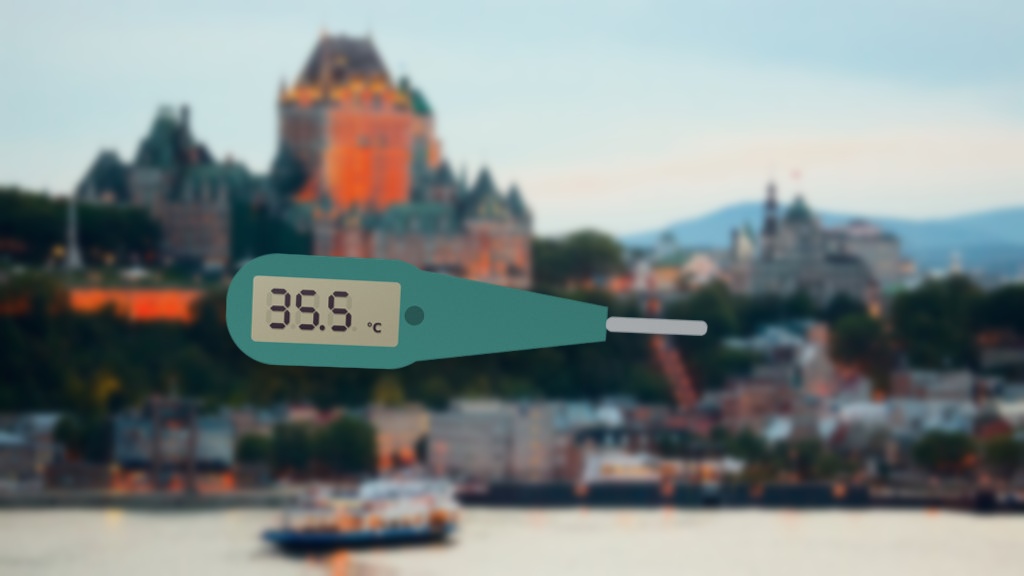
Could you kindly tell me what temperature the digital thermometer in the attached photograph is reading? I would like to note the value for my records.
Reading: 35.5 °C
